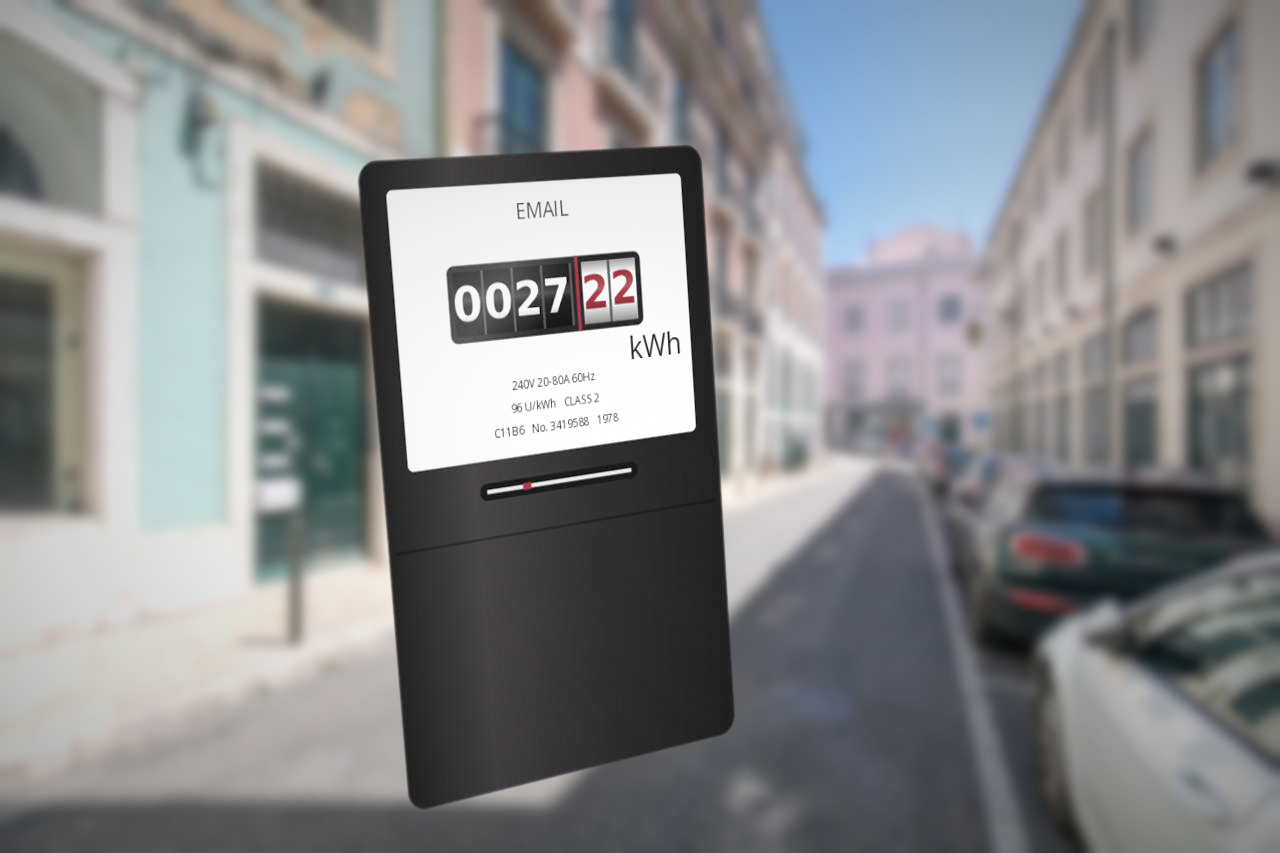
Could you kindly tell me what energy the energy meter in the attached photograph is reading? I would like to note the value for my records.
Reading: 27.22 kWh
